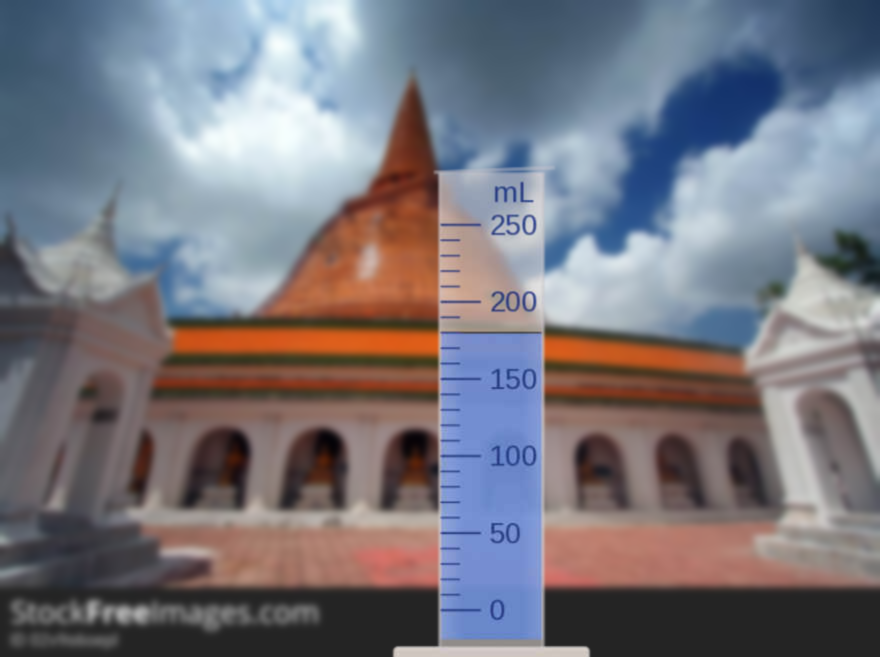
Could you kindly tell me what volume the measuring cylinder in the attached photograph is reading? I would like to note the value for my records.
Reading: 180 mL
